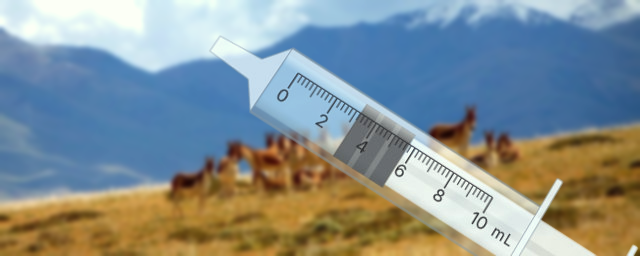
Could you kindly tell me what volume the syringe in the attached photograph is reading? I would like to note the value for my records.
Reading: 3.2 mL
